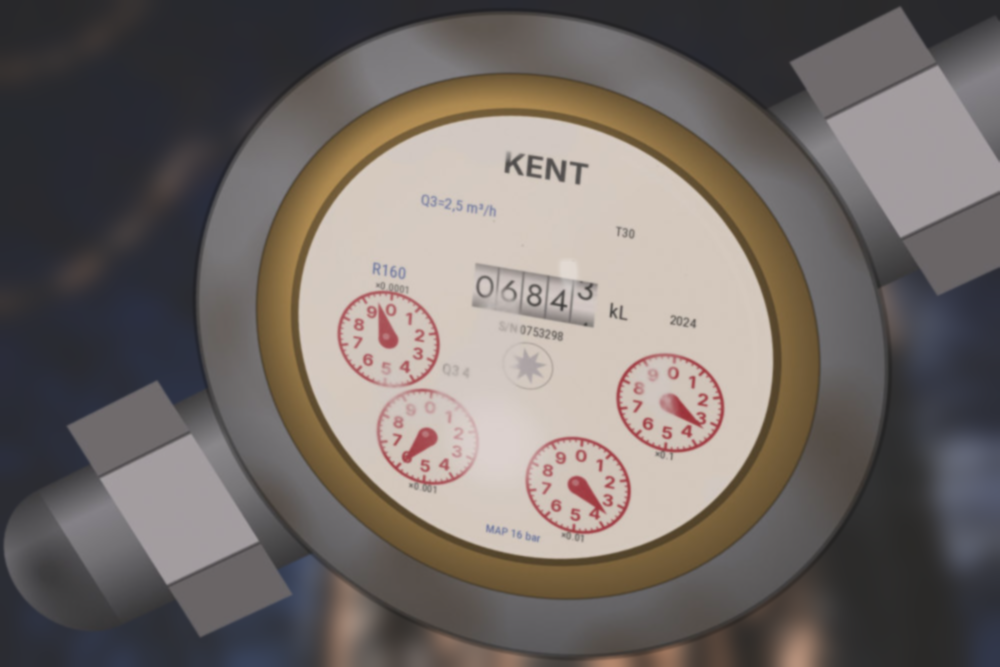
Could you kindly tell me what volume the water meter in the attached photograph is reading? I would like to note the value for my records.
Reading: 6843.3359 kL
